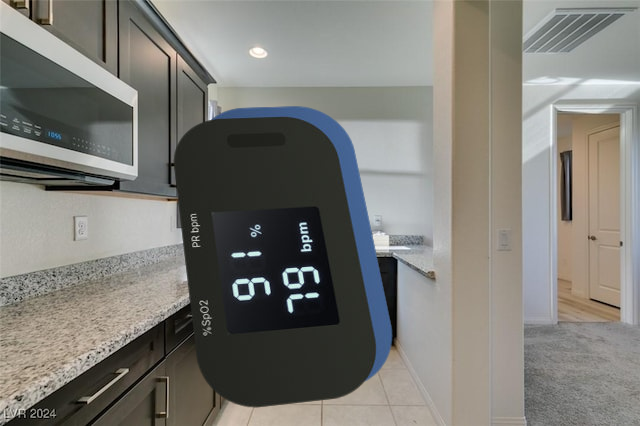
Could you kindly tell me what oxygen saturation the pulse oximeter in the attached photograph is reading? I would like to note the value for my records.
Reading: 91 %
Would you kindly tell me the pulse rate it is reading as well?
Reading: 79 bpm
